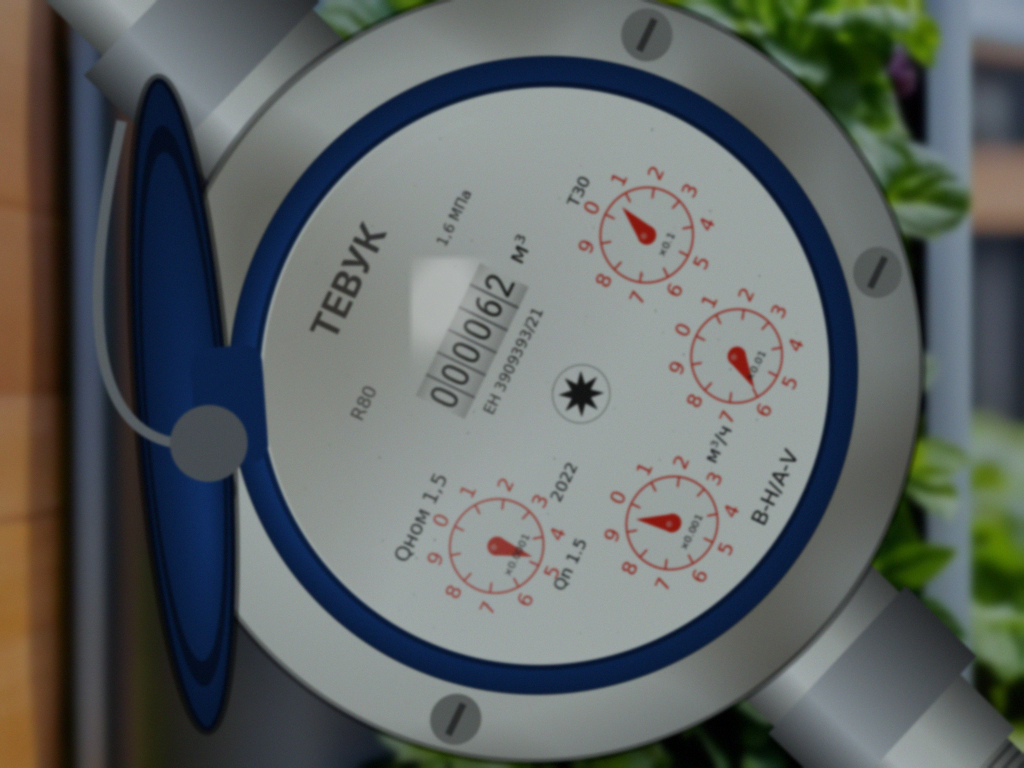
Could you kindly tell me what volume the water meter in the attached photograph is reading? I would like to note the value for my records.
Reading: 62.0594 m³
